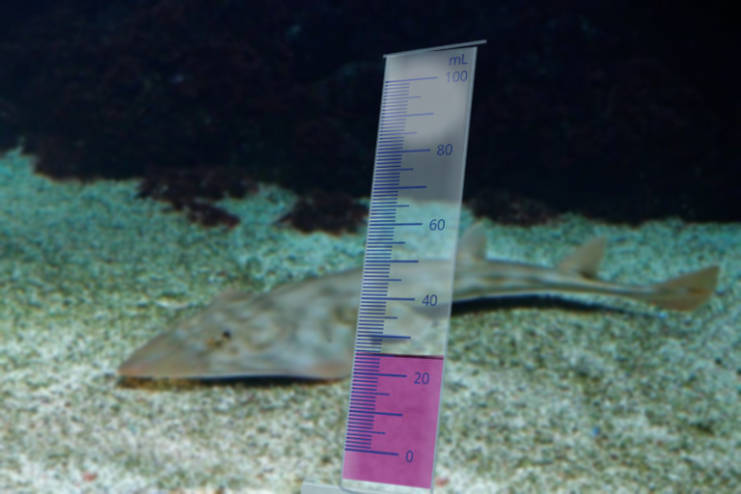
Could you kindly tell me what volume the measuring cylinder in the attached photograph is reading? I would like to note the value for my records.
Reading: 25 mL
